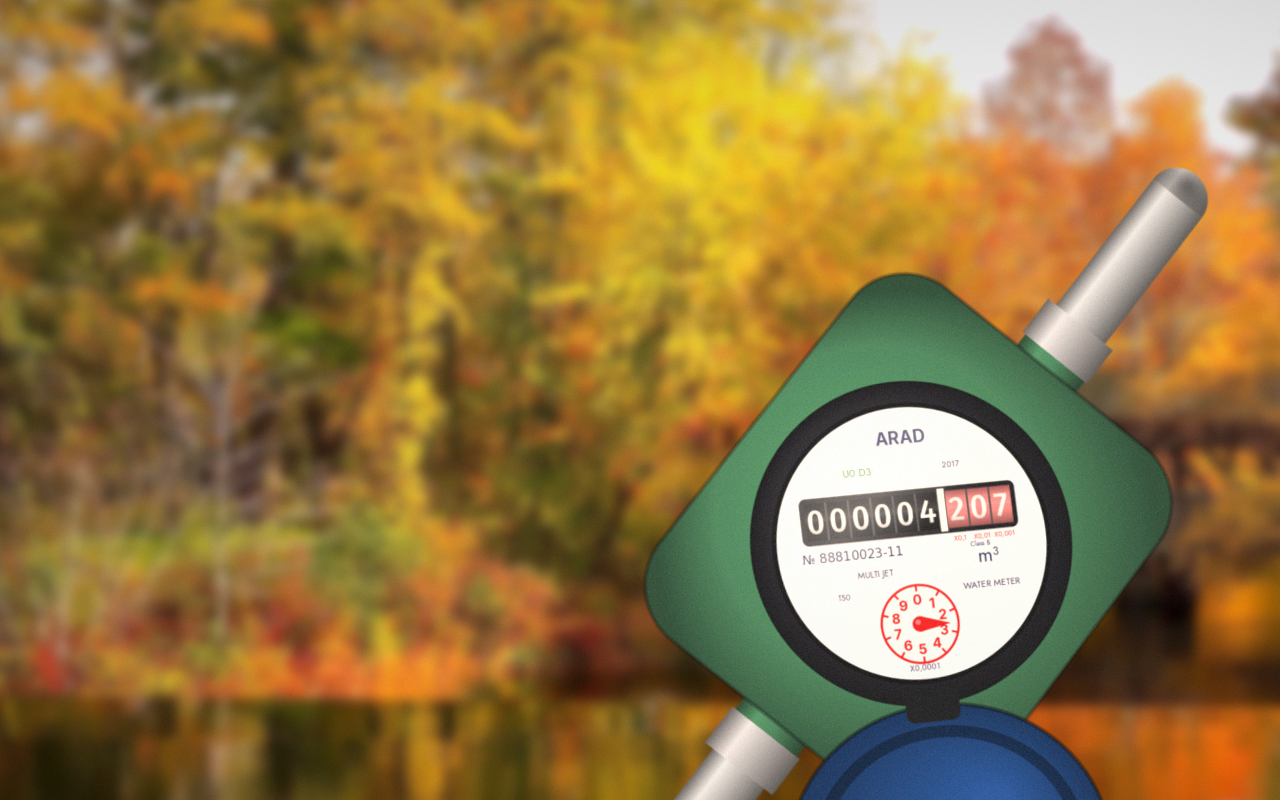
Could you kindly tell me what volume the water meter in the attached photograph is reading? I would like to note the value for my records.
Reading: 4.2072 m³
